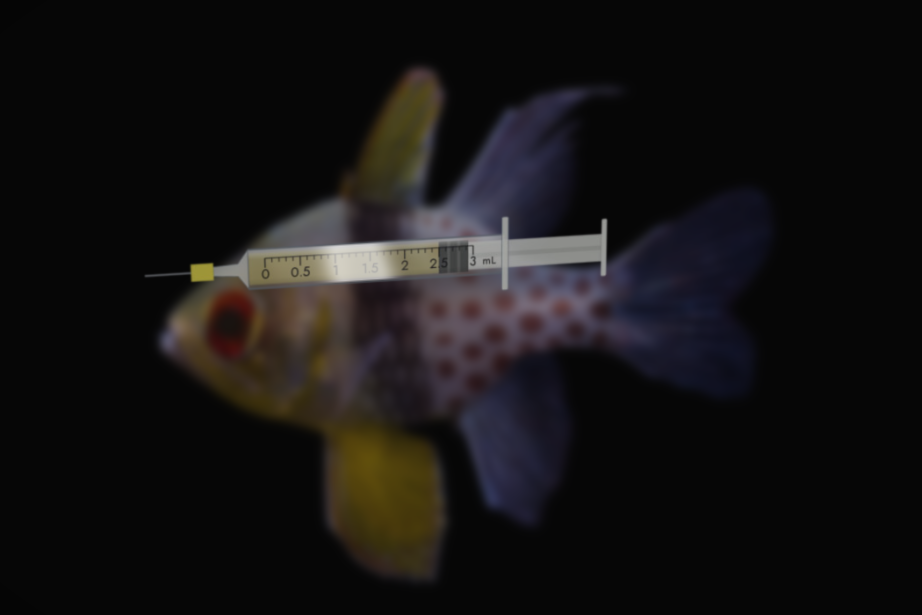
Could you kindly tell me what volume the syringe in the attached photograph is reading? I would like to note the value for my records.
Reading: 2.5 mL
